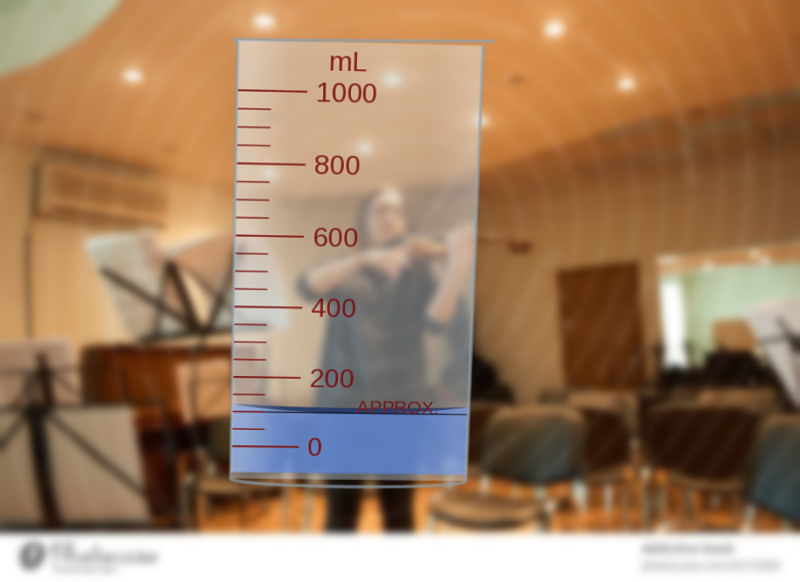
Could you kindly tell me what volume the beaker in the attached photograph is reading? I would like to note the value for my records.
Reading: 100 mL
